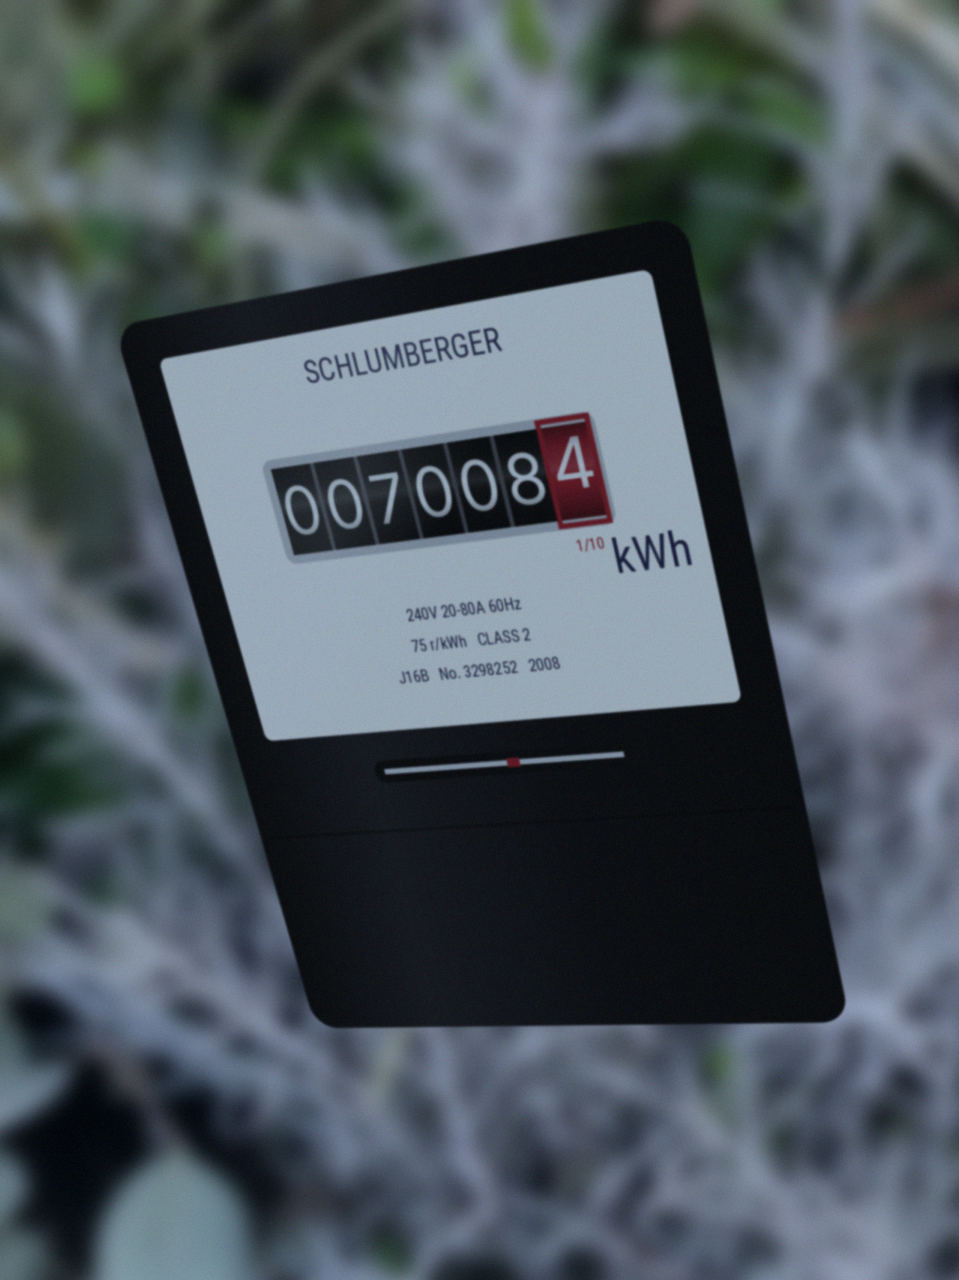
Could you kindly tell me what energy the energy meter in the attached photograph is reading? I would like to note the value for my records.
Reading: 7008.4 kWh
